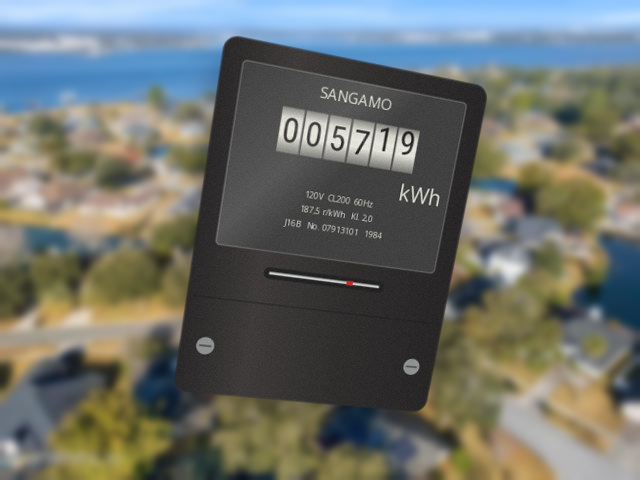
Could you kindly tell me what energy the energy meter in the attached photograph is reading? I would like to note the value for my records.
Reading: 5719 kWh
